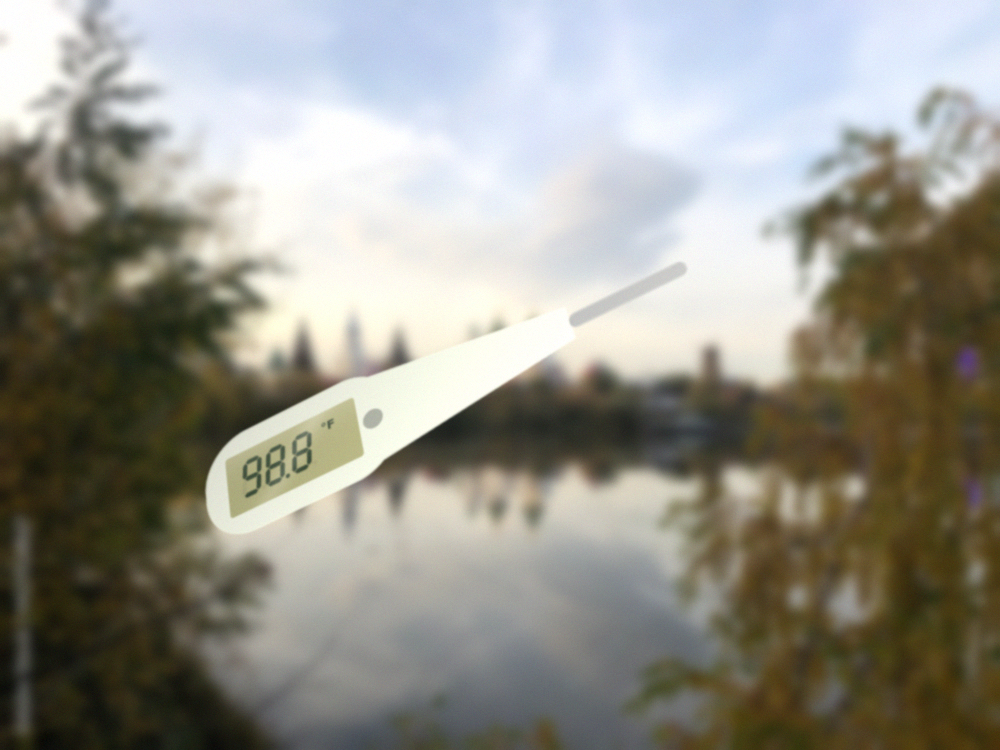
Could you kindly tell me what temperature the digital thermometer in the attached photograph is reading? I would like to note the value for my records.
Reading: 98.8 °F
